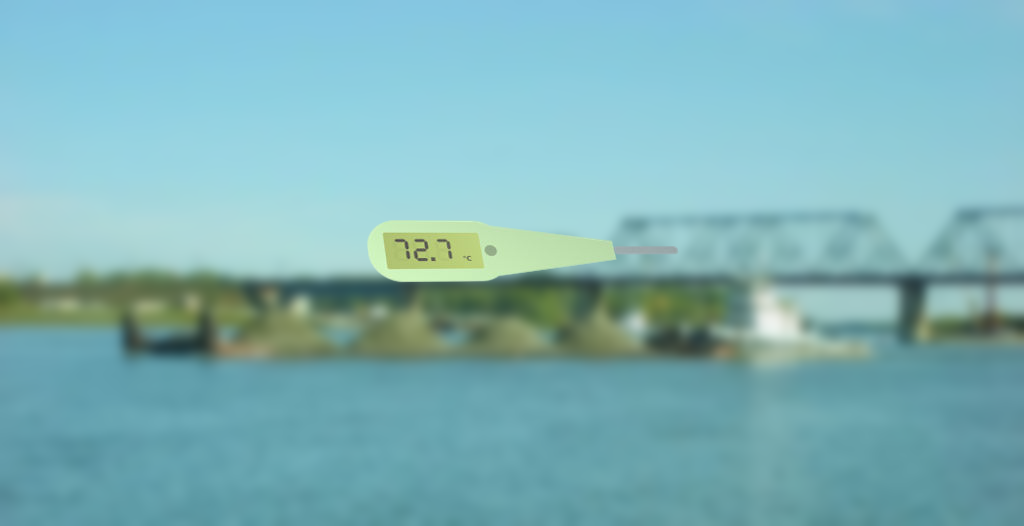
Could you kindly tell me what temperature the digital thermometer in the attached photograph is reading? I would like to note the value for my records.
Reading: 72.7 °C
